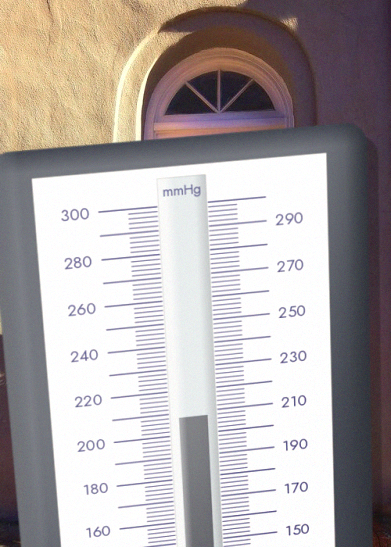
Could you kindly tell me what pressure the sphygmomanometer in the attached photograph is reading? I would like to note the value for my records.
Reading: 208 mmHg
